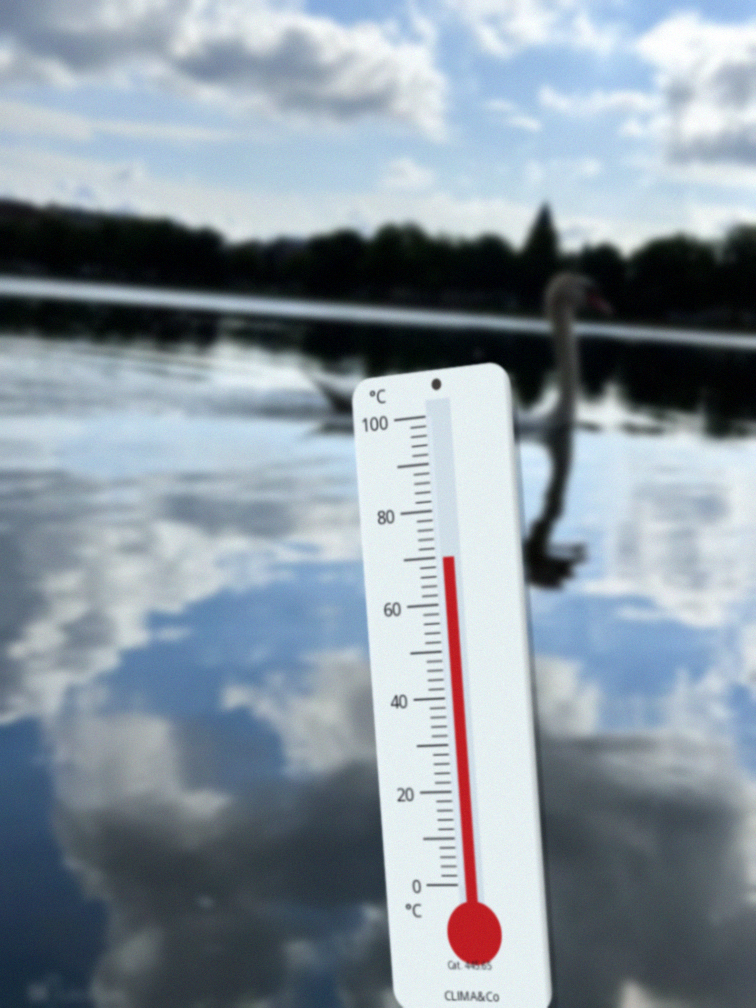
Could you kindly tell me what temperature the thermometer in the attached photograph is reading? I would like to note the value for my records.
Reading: 70 °C
